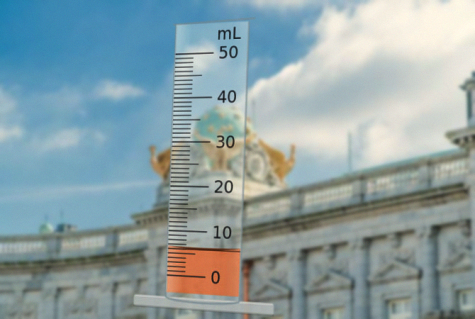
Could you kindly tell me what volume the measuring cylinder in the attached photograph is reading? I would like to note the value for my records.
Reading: 6 mL
